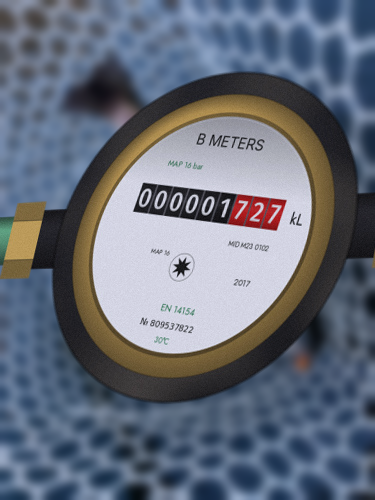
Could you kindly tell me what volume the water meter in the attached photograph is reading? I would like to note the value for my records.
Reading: 1.727 kL
